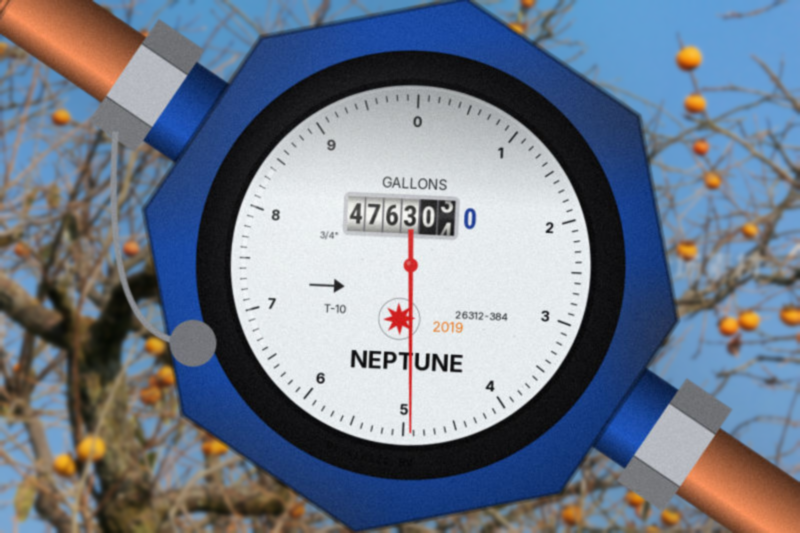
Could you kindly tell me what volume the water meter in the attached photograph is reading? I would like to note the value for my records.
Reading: 4763034.9 gal
